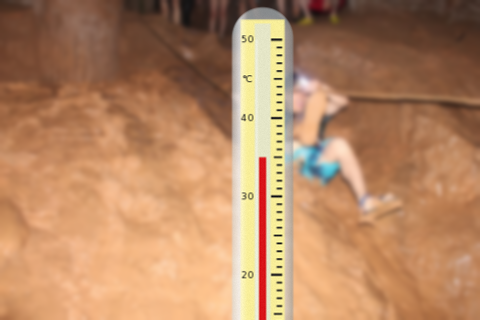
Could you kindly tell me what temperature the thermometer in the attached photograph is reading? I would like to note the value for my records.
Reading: 35 °C
